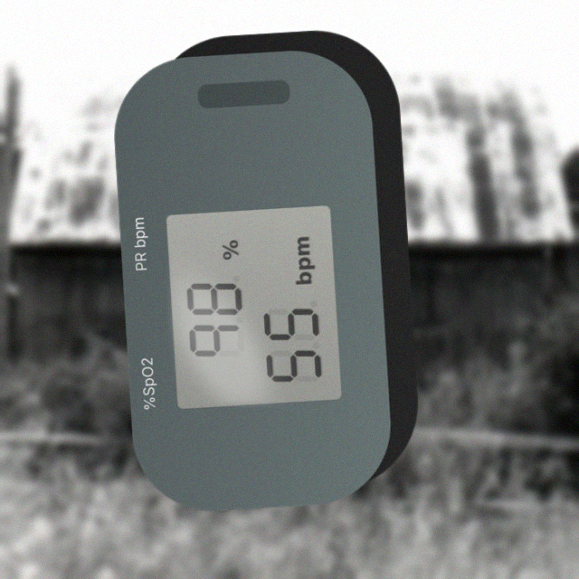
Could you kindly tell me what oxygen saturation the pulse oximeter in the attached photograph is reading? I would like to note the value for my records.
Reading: 98 %
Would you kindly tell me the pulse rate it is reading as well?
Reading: 55 bpm
